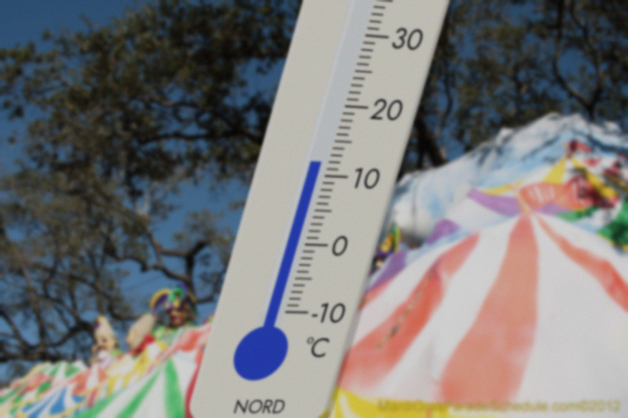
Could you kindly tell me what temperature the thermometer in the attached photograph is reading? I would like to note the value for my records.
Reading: 12 °C
